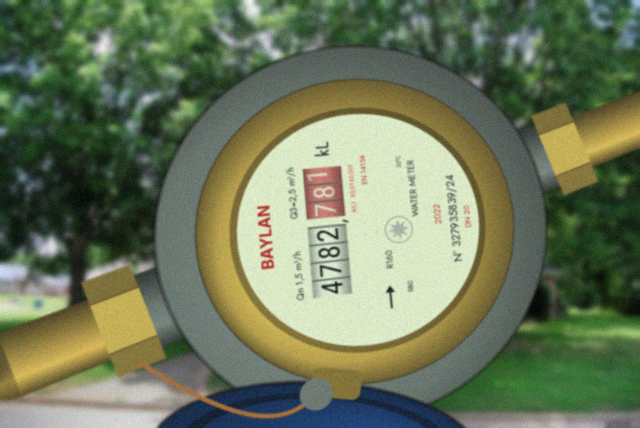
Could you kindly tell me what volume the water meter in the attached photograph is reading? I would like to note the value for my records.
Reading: 4782.781 kL
